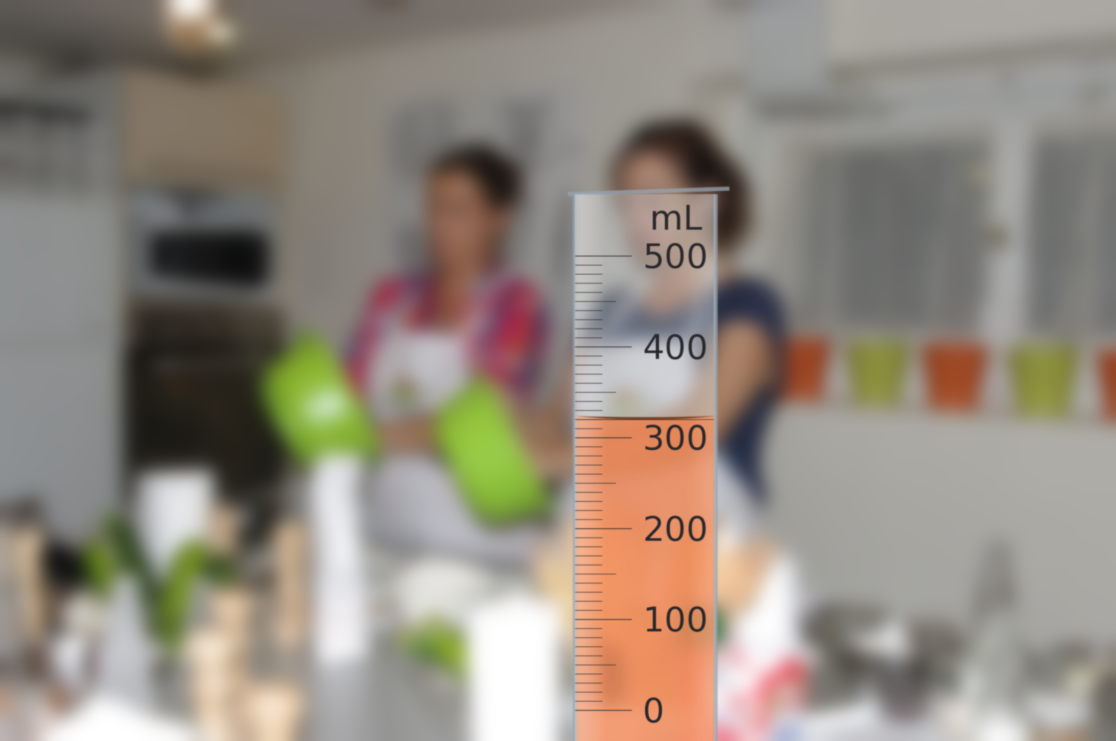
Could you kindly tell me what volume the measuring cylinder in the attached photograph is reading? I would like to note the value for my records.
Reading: 320 mL
